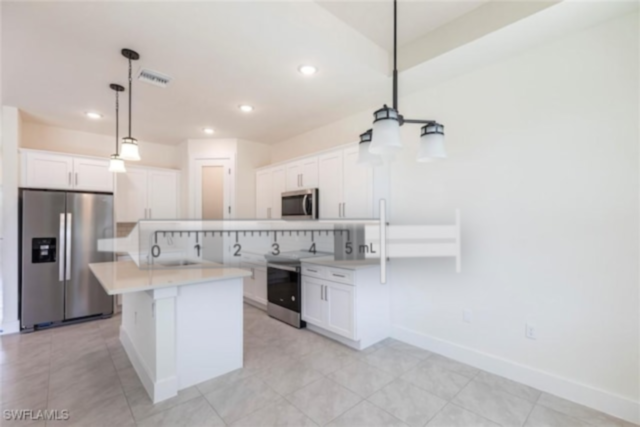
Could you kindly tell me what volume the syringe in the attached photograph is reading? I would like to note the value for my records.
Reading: 4.6 mL
